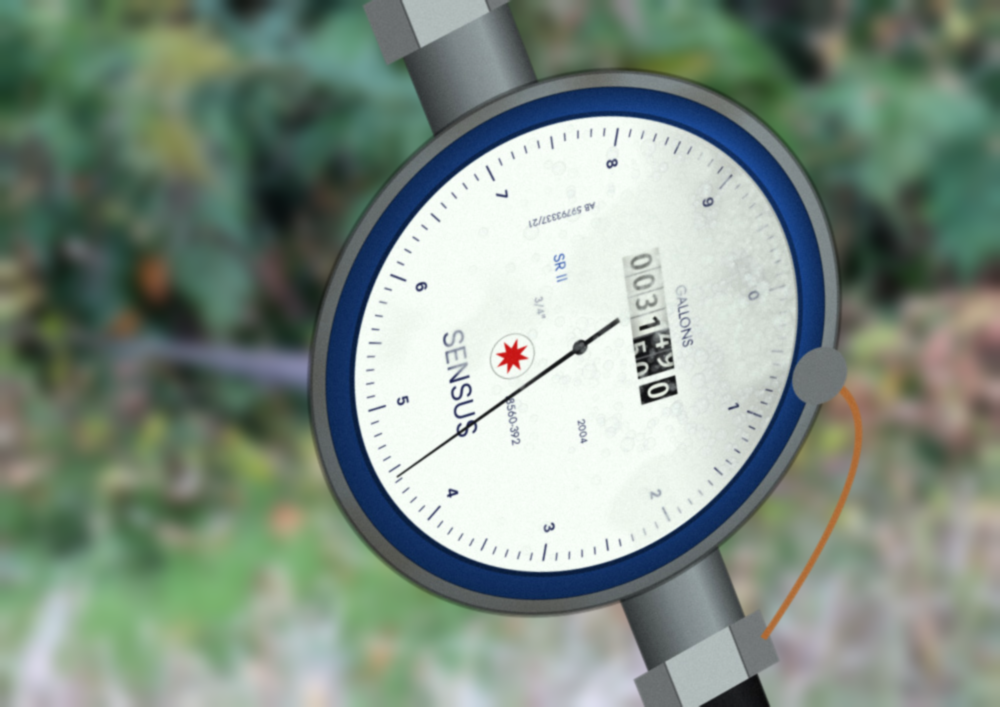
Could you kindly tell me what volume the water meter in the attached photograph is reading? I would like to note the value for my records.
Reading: 31494.4 gal
